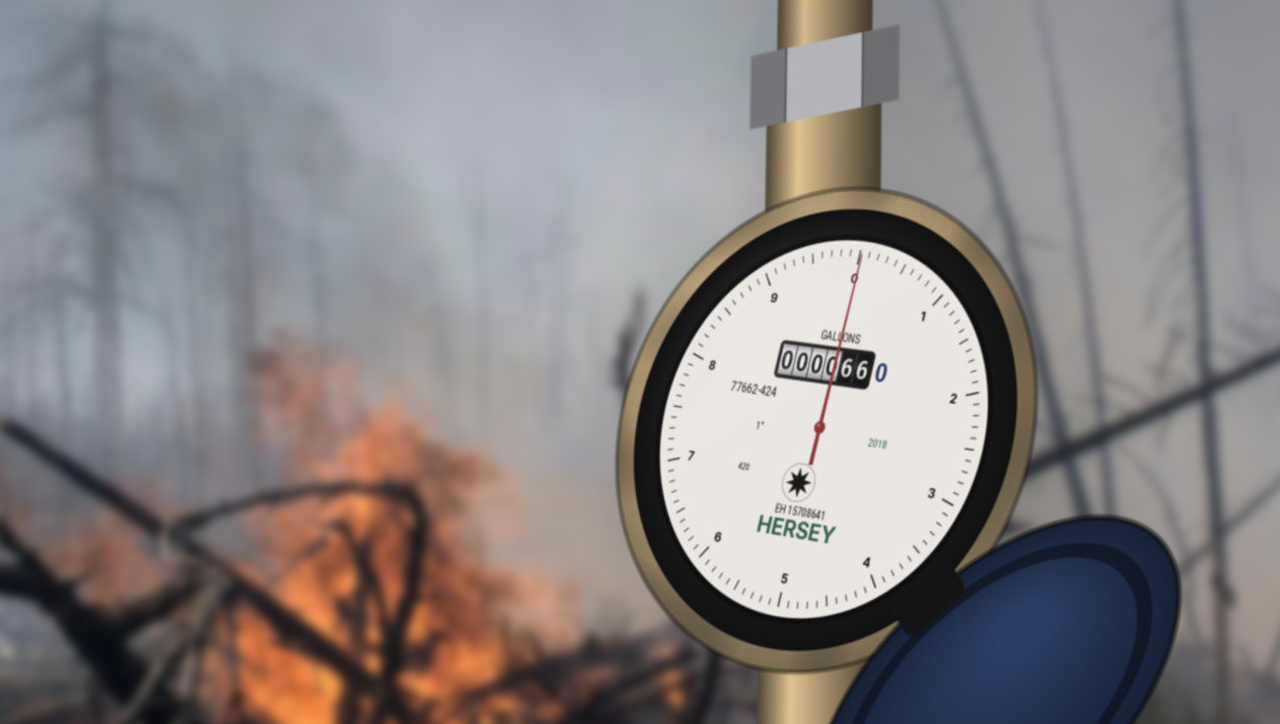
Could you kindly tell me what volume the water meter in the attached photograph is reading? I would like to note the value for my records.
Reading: 660.0 gal
